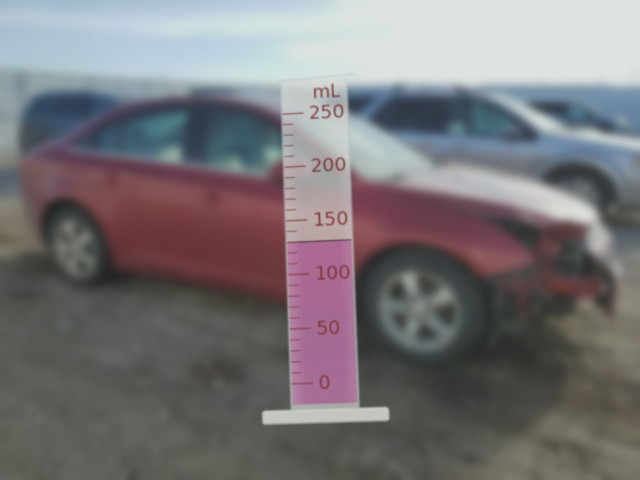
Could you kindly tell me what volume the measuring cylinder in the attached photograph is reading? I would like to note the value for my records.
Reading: 130 mL
